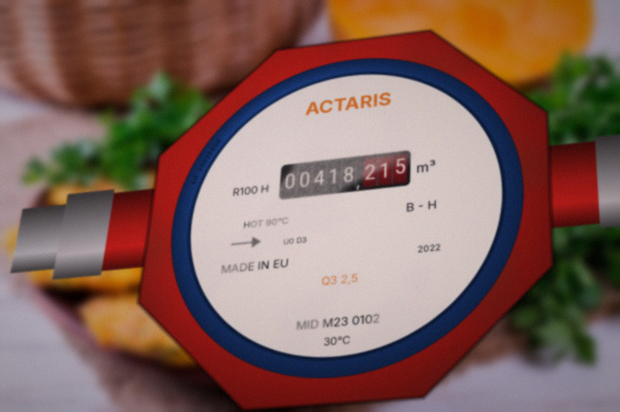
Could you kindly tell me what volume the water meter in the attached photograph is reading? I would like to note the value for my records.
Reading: 418.215 m³
